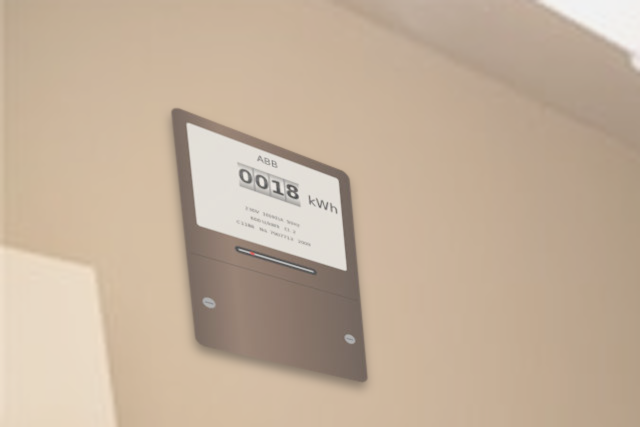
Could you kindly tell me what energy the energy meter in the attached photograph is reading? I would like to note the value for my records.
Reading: 18 kWh
